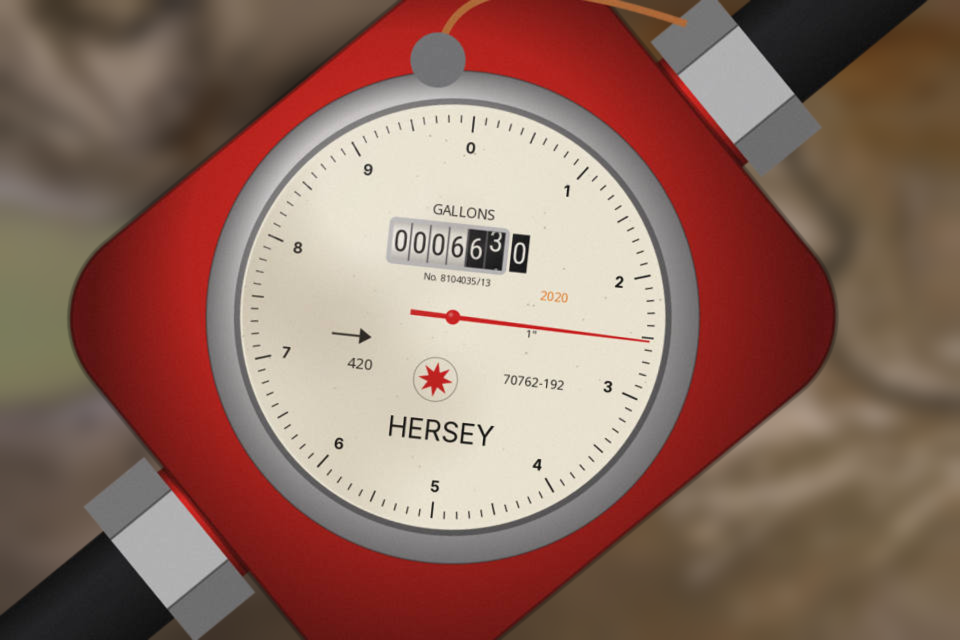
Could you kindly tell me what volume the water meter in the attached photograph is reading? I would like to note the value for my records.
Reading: 6632.5 gal
